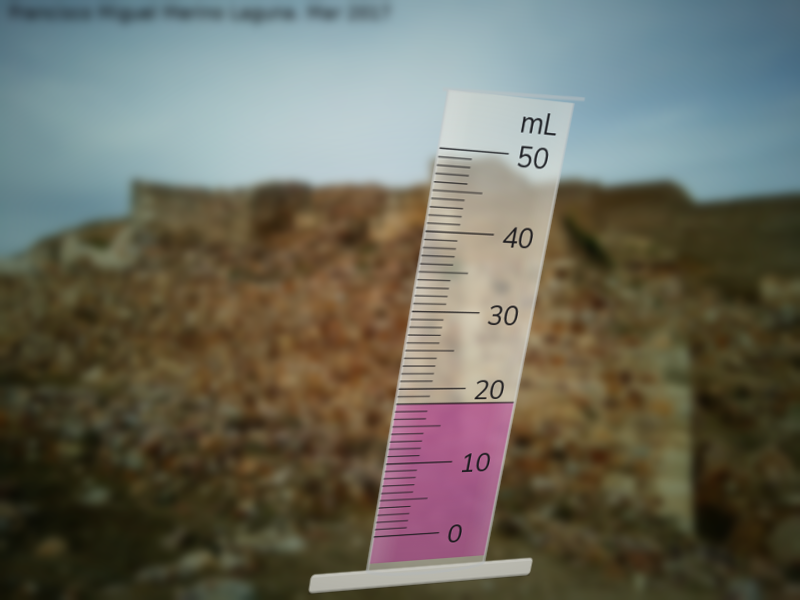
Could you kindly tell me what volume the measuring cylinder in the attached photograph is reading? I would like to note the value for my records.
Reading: 18 mL
